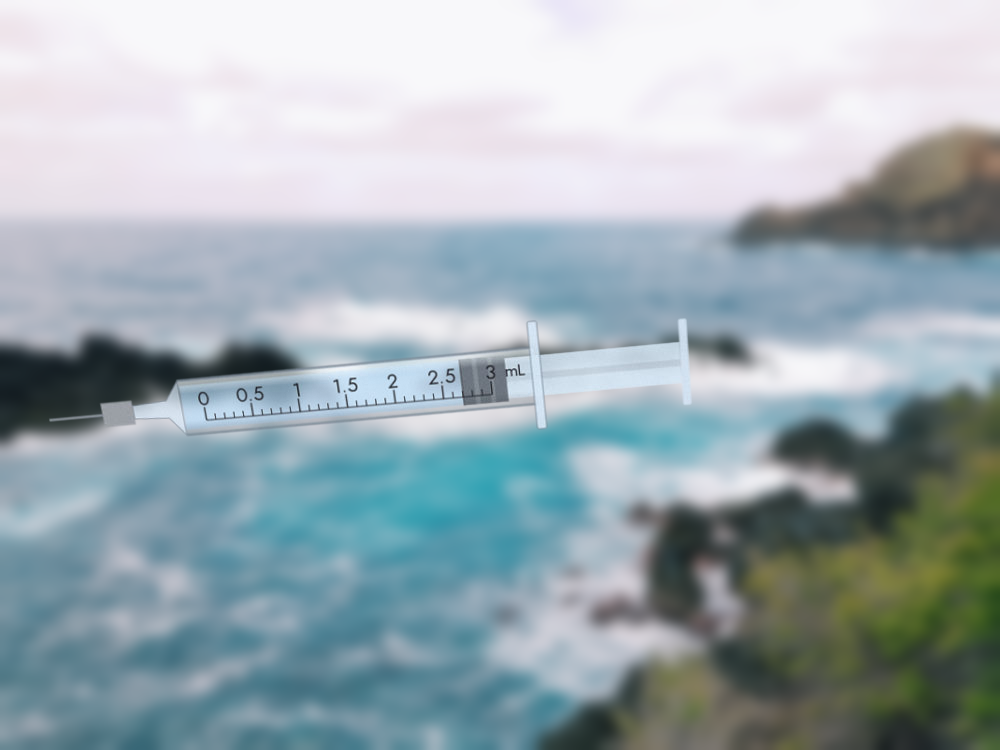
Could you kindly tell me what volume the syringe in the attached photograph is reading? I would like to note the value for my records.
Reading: 2.7 mL
